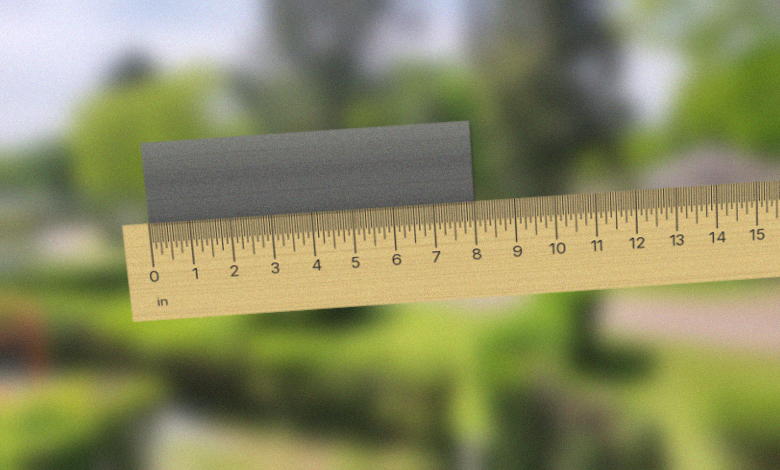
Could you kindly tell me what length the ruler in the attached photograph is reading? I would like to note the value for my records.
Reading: 8 in
